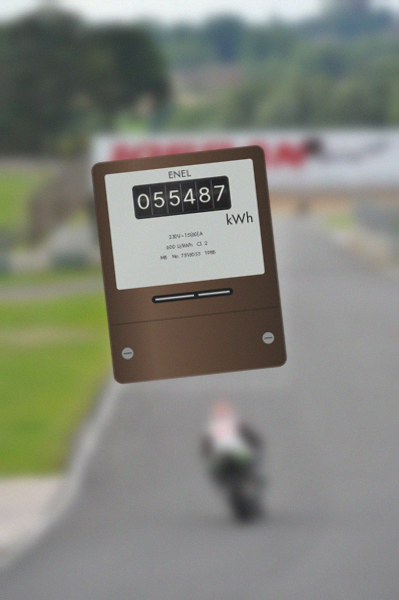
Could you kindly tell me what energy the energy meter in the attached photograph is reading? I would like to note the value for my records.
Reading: 55487 kWh
